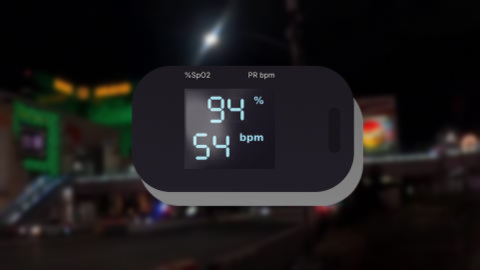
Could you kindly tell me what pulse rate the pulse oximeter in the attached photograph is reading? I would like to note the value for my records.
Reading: 54 bpm
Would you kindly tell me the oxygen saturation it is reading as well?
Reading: 94 %
